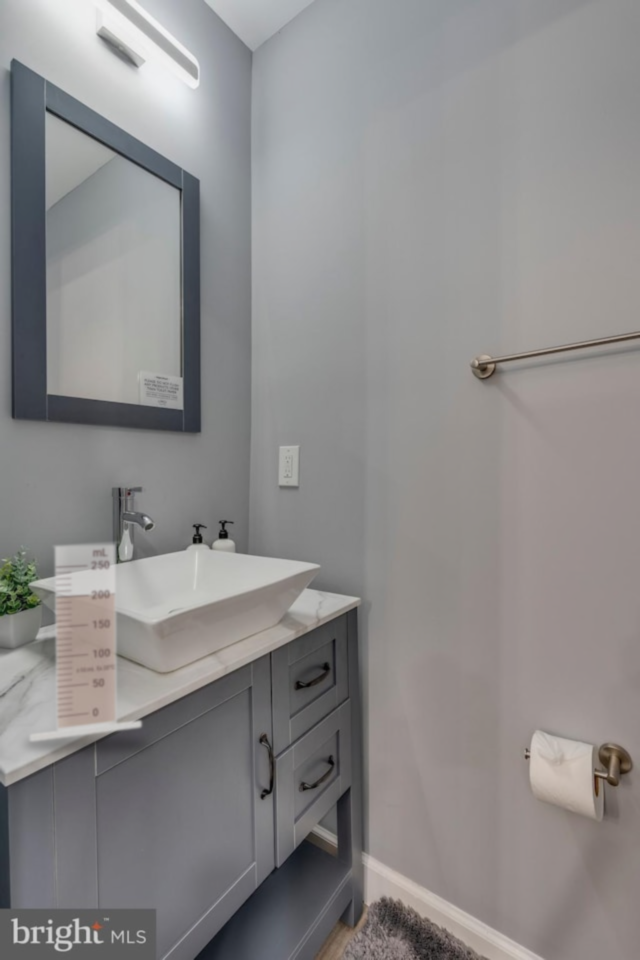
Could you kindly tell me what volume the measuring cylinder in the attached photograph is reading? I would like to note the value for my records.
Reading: 200 mL
